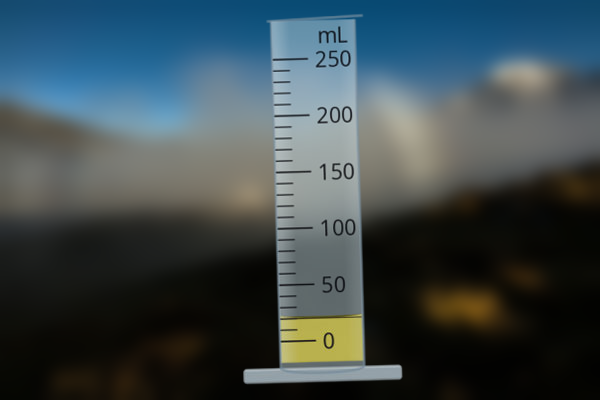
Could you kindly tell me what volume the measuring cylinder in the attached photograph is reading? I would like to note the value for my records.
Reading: 20 mL
